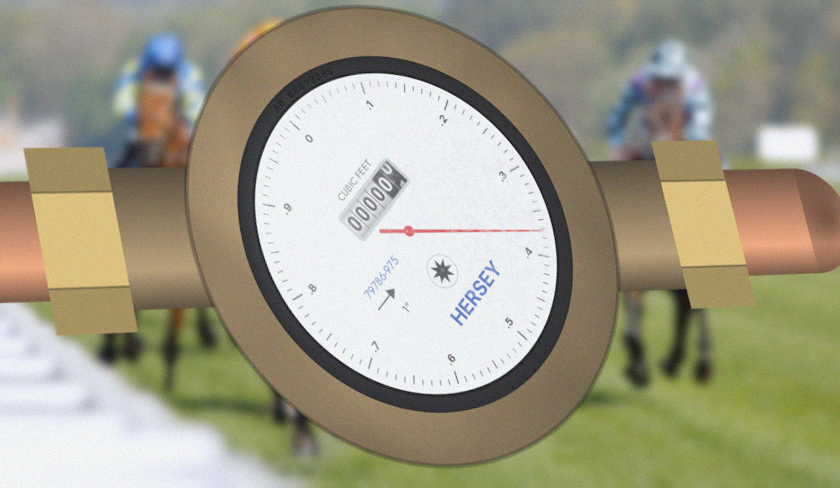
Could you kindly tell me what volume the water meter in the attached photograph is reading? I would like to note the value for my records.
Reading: 0.37 ft³
